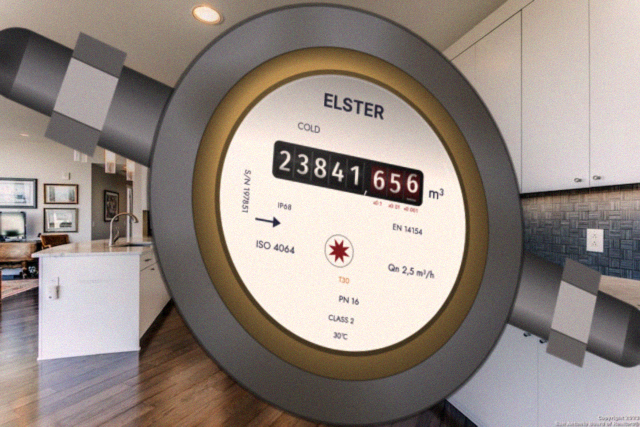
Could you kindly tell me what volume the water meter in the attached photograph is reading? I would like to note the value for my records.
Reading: 23841.656 m³
